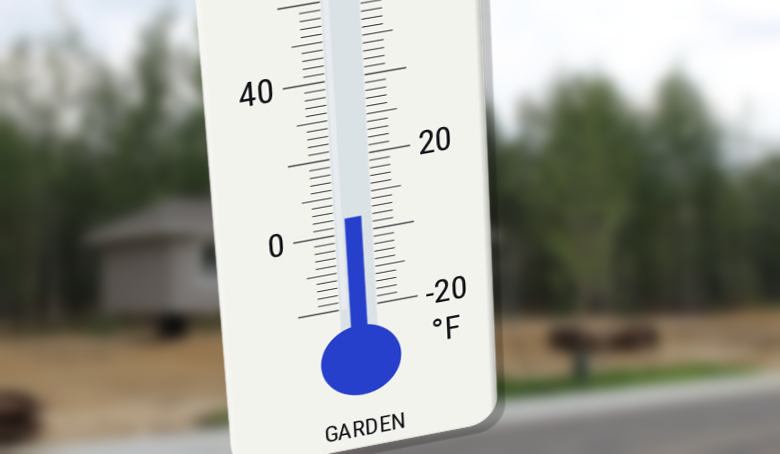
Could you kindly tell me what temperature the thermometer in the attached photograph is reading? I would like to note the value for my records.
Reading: 4 °F
